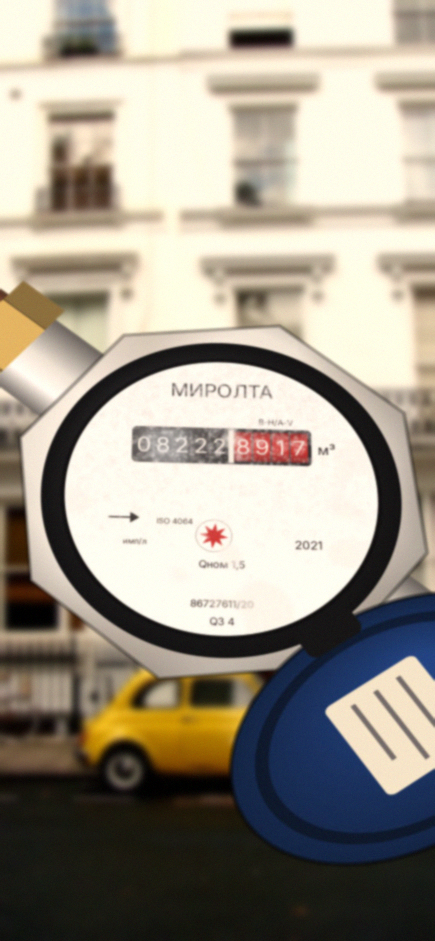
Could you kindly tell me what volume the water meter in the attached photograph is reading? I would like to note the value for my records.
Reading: 8222.8917 m³
